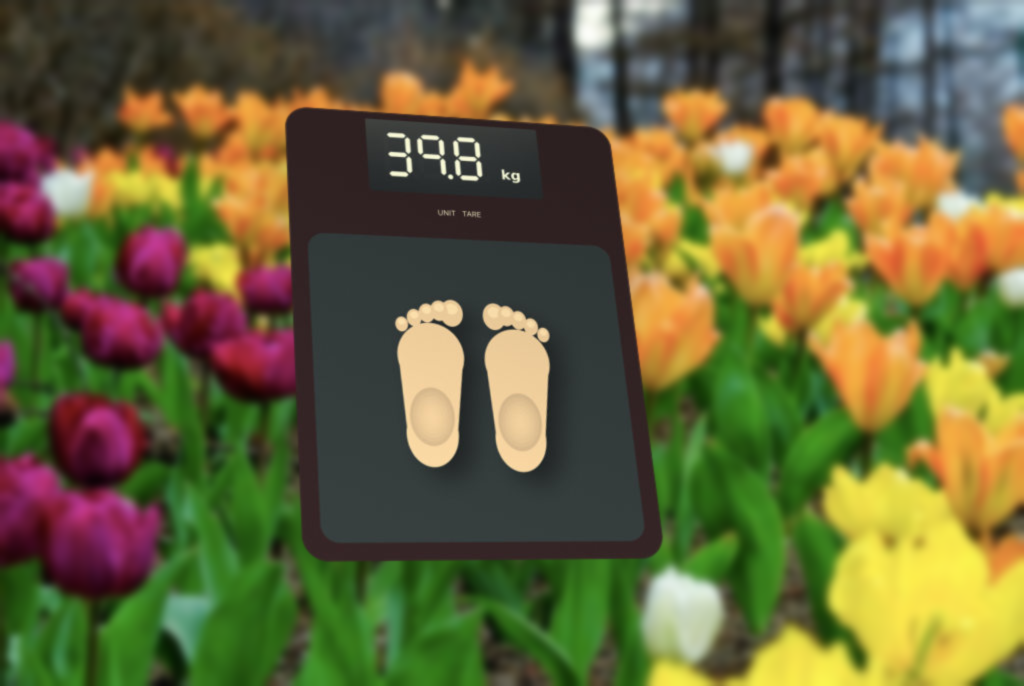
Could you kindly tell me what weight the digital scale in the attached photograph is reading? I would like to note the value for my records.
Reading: 39.8 kg
